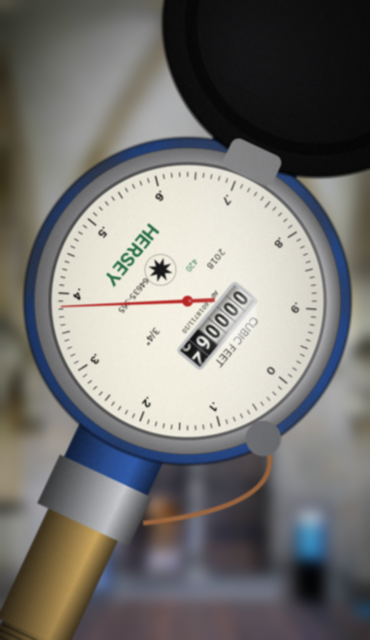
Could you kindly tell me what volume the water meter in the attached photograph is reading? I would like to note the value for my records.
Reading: 62.38 ft³
